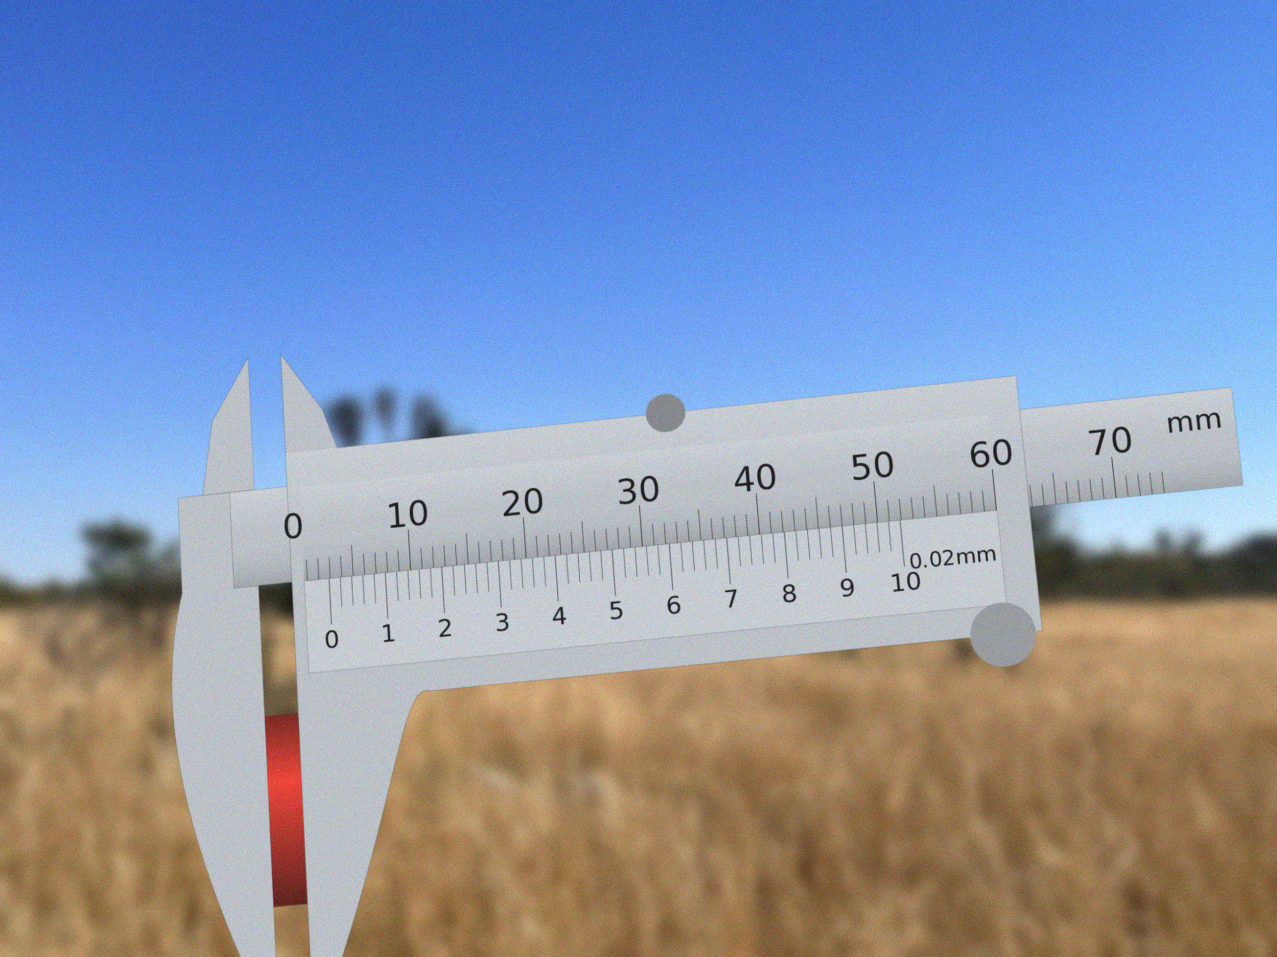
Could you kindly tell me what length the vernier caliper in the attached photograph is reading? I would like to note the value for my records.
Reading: 2.9 mm
